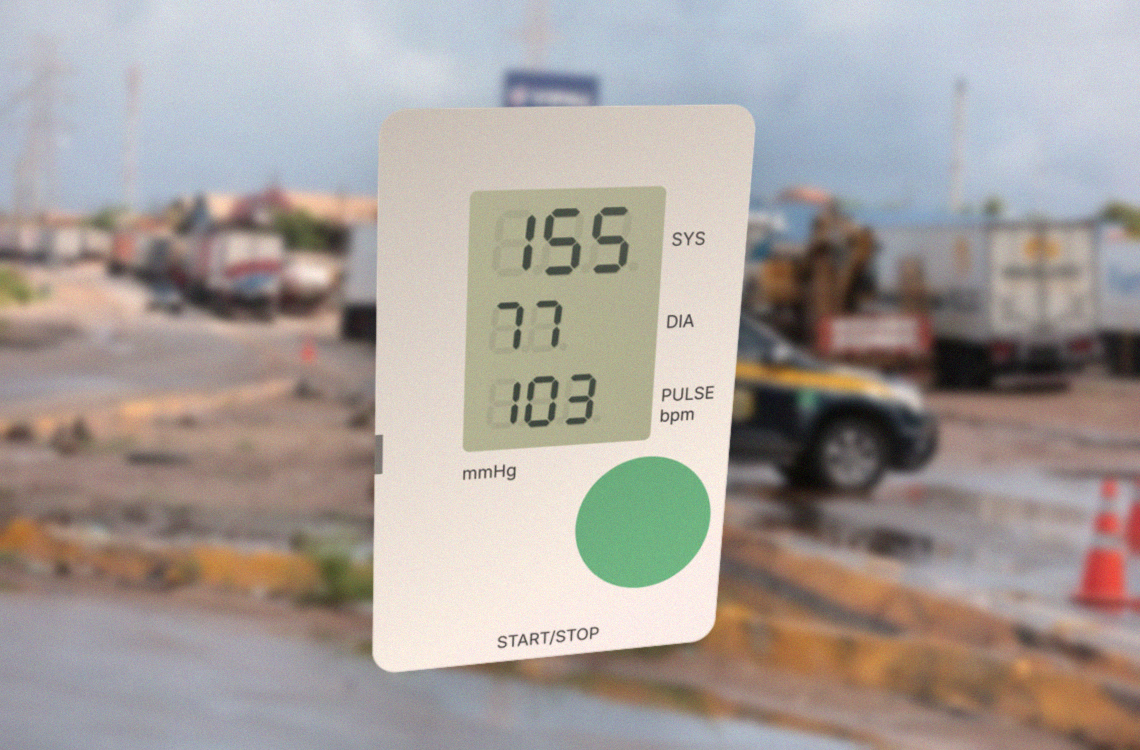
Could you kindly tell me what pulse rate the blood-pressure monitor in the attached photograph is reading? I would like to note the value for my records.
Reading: 103 bpm
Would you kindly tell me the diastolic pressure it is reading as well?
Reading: 77 mmHg
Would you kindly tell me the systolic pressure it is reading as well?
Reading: 155 mmHg
